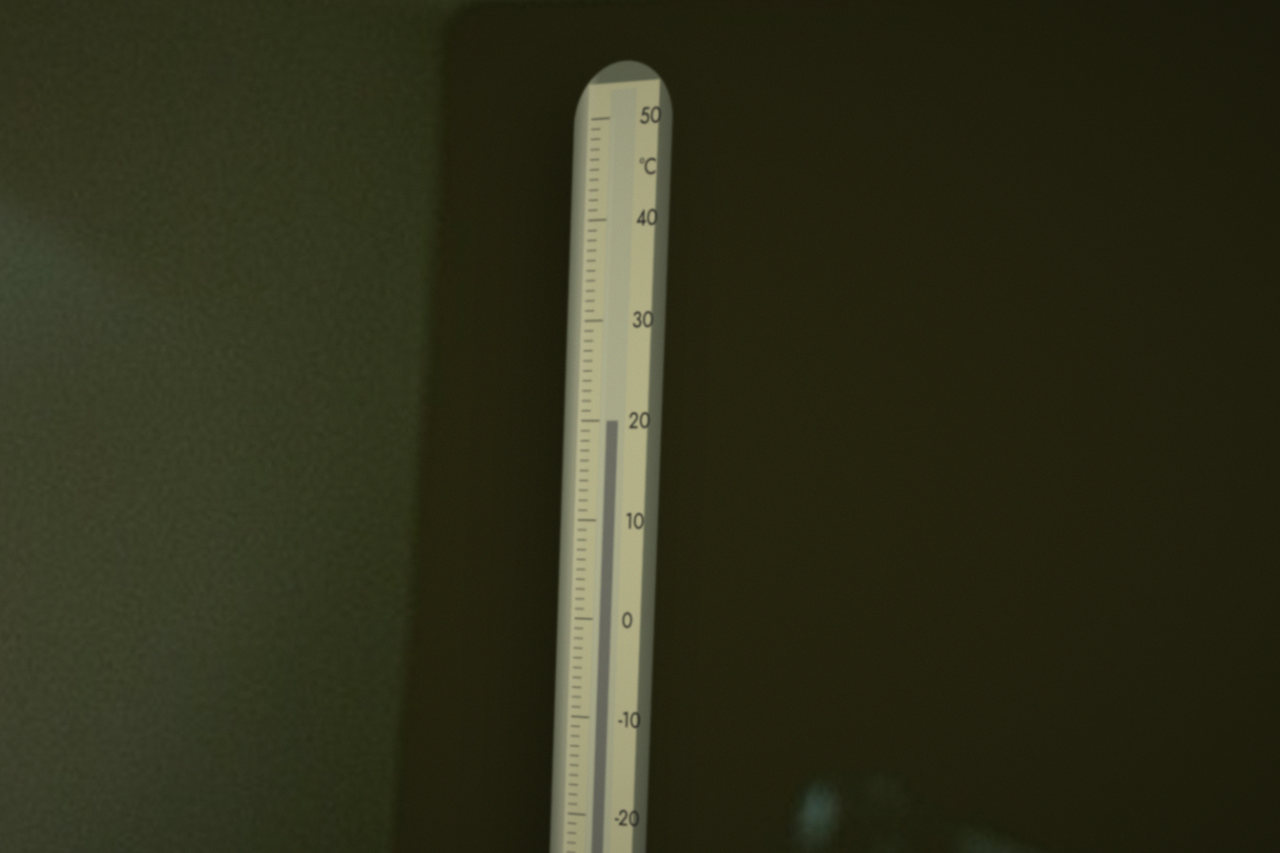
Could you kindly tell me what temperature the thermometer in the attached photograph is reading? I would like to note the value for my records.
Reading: 20 °C
